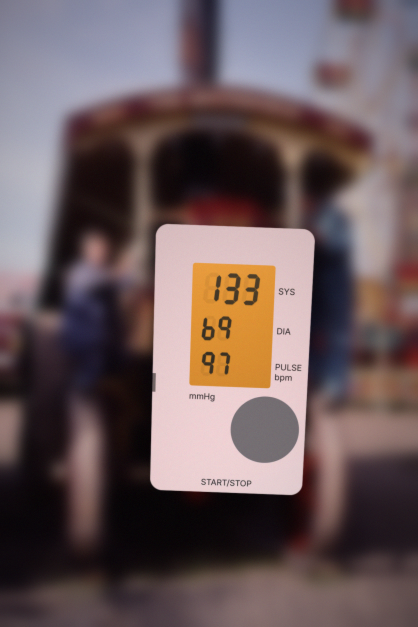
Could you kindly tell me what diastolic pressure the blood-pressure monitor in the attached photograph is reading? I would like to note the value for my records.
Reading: 69 mmHg
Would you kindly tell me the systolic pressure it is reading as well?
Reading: 133 mmHg
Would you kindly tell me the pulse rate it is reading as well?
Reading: 97 bpm
